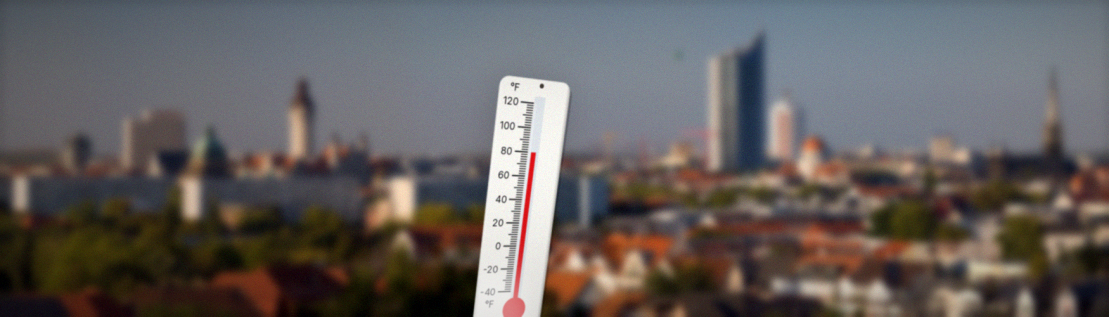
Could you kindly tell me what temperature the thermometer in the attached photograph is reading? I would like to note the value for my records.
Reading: 80 °F
